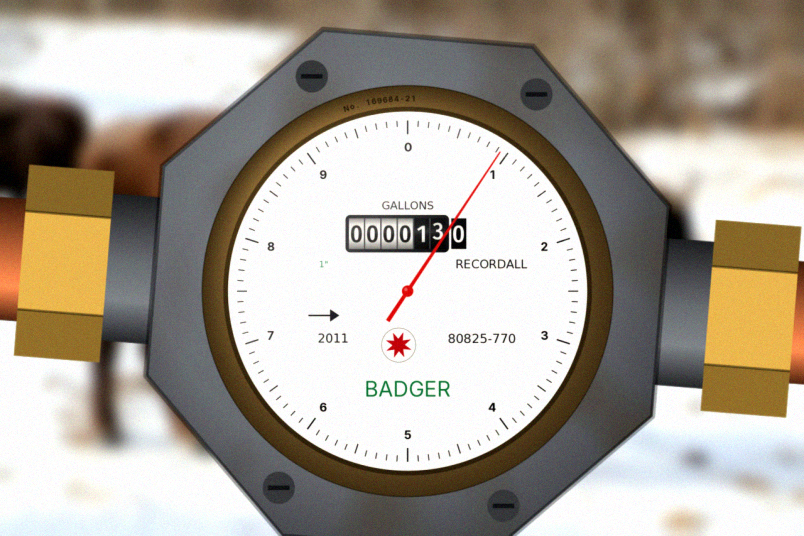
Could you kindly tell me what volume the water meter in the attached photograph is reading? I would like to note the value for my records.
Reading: 130.9 gal
